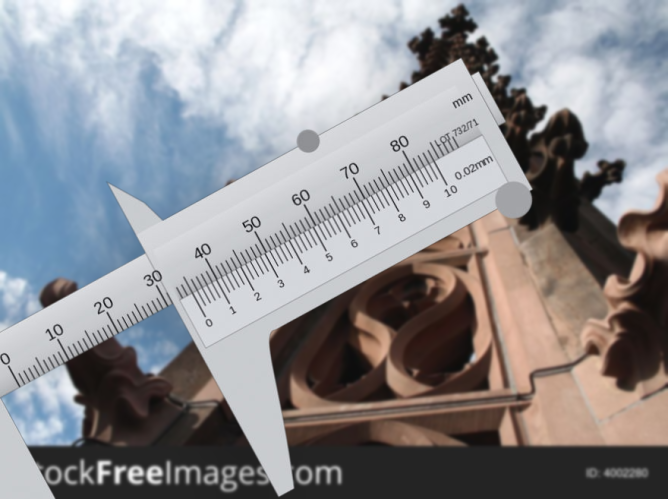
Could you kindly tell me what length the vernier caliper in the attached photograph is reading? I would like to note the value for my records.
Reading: 35.0 mm
